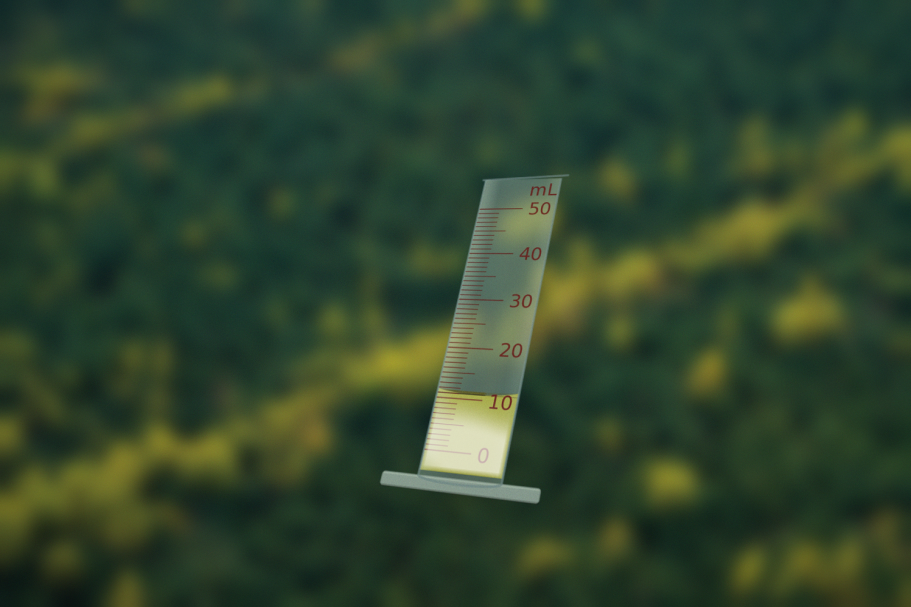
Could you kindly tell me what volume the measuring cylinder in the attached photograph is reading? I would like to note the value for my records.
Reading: 11 mL
